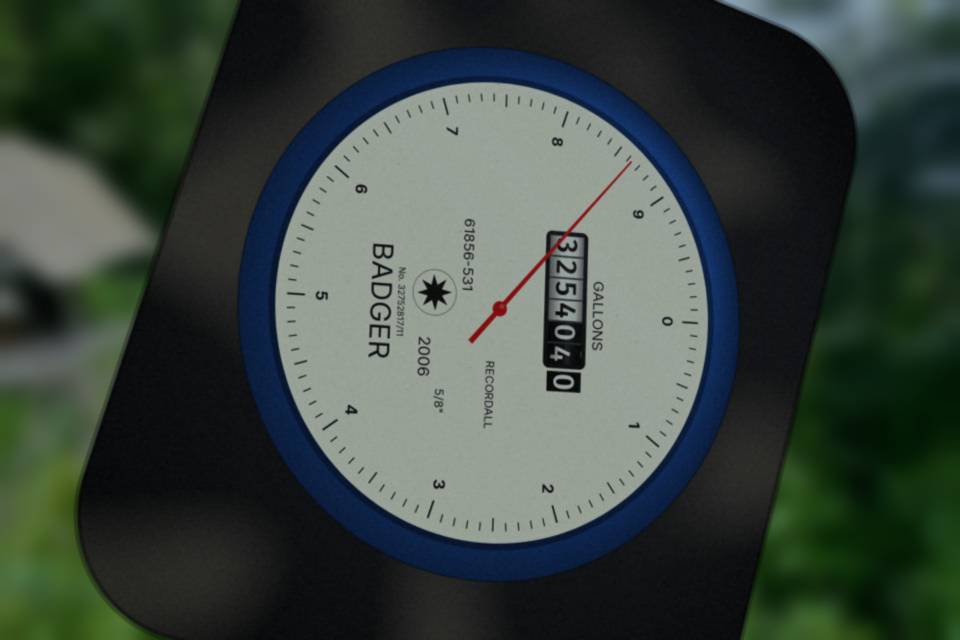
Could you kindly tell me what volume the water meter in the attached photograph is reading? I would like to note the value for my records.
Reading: 3254038.6 gal
